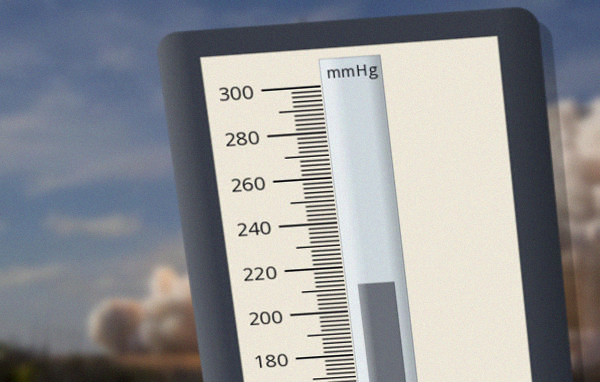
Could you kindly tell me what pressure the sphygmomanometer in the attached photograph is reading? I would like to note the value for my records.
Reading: 212 mmHg
